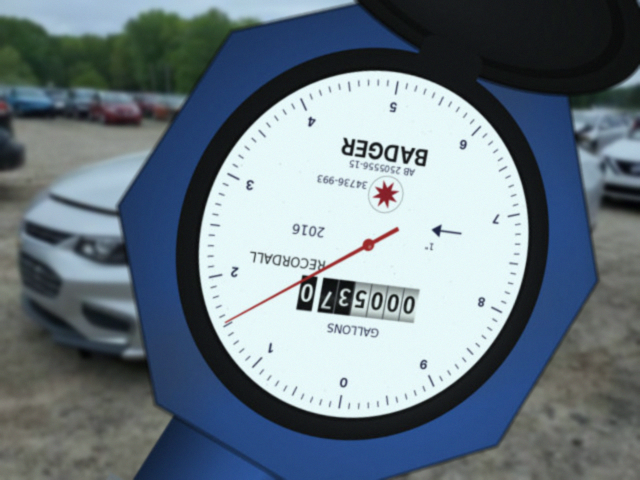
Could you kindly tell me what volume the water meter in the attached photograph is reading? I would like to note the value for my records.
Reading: 5371.5 gal
